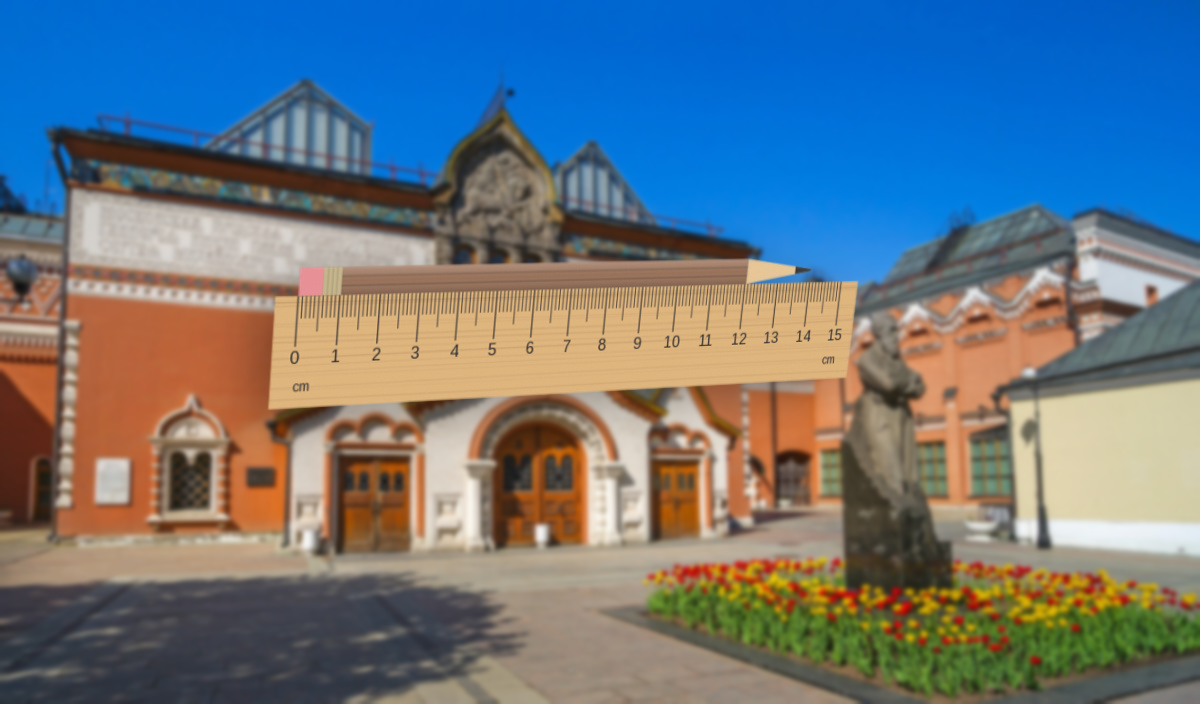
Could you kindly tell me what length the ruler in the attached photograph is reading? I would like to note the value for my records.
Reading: 14 cm
